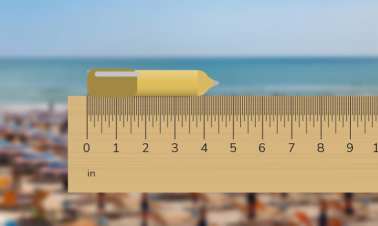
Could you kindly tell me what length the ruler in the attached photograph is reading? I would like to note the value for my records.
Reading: 4.5 in
